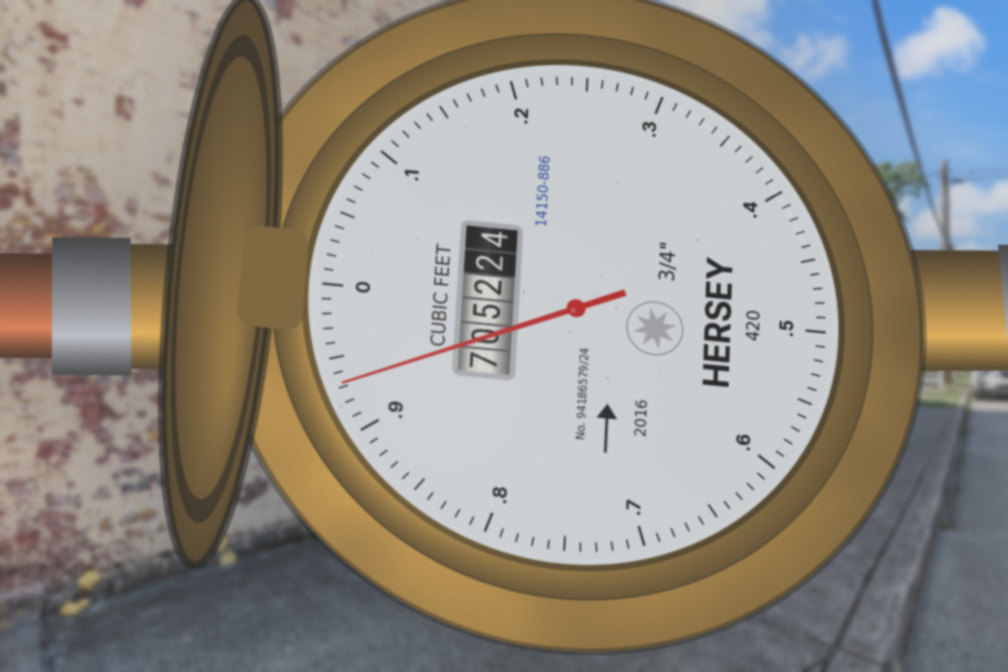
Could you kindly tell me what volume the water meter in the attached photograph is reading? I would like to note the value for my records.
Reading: 705223.93 ft³
